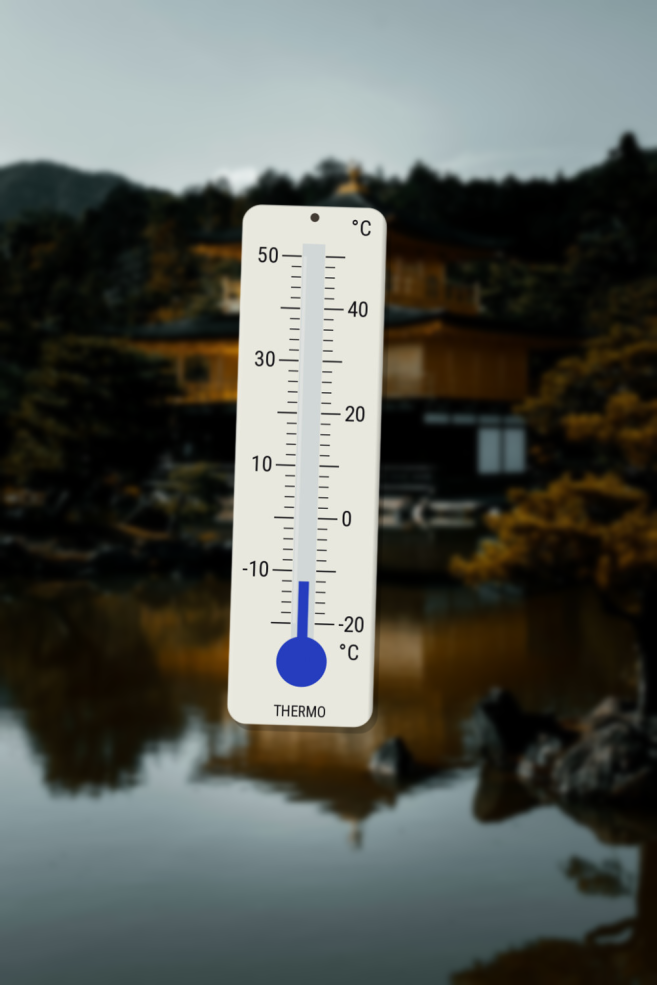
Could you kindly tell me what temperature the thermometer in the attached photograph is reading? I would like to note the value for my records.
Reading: -12 °C
